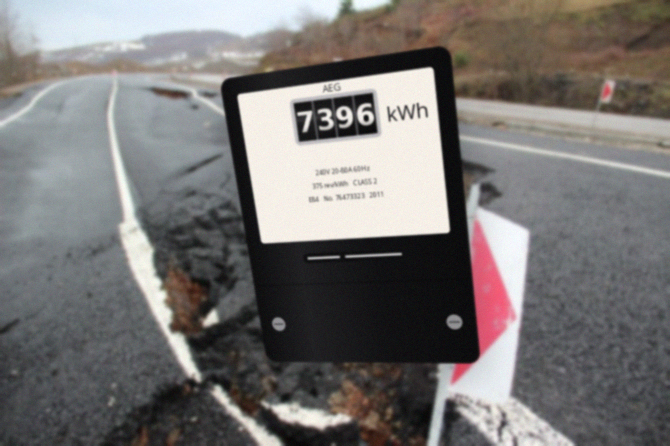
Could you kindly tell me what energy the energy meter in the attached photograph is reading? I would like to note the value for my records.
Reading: 7396 kWh
